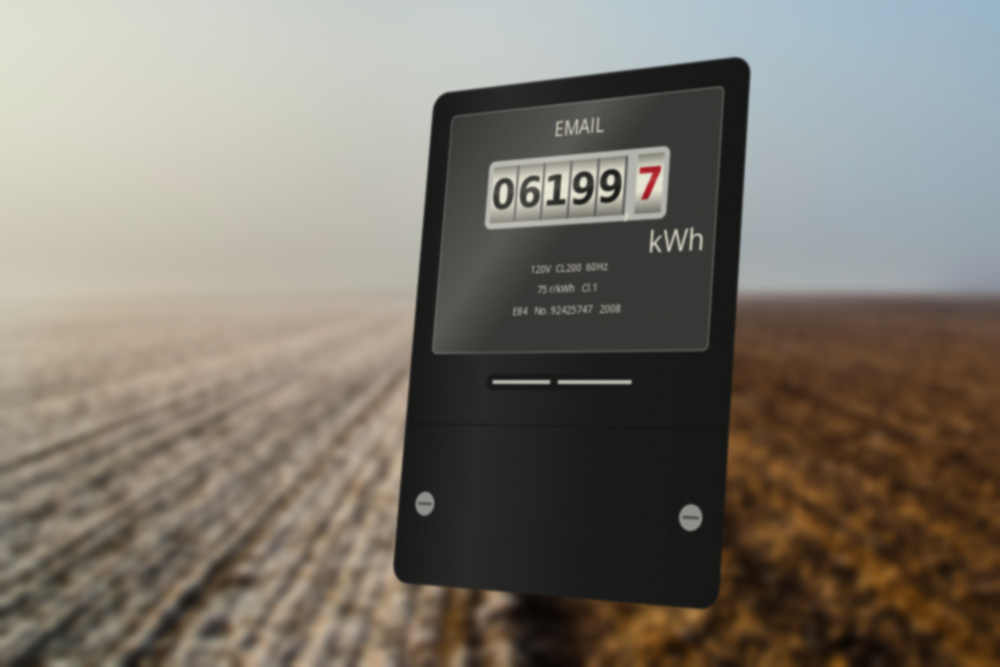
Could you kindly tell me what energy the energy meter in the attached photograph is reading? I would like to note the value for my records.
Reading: 6199.7 kWh
